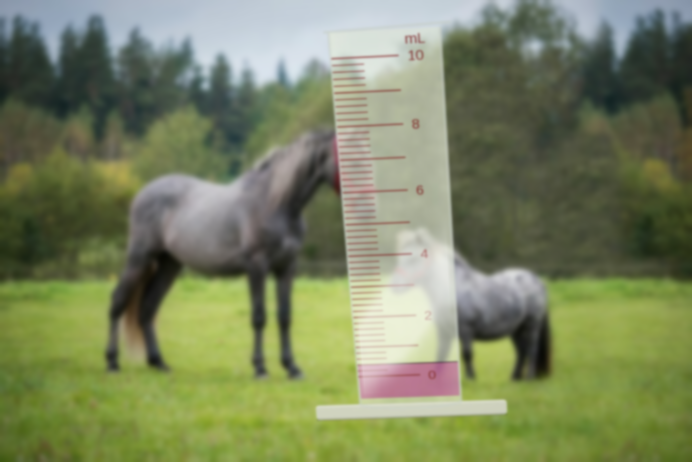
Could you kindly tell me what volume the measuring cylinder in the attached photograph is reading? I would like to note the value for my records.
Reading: 0.4 mL
